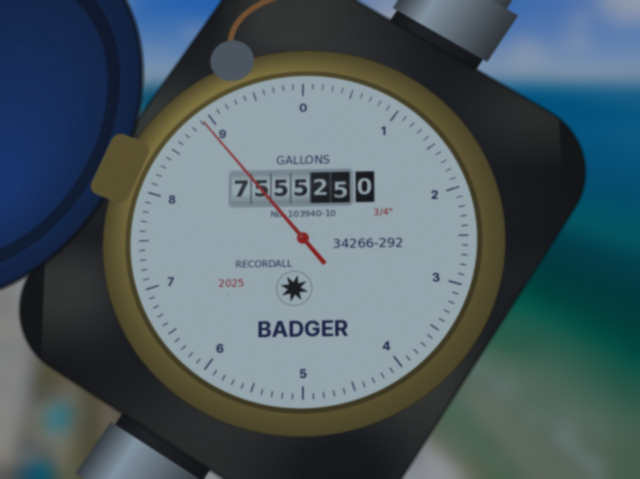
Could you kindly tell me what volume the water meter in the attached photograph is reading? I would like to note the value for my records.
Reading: 7555248.9 gal
